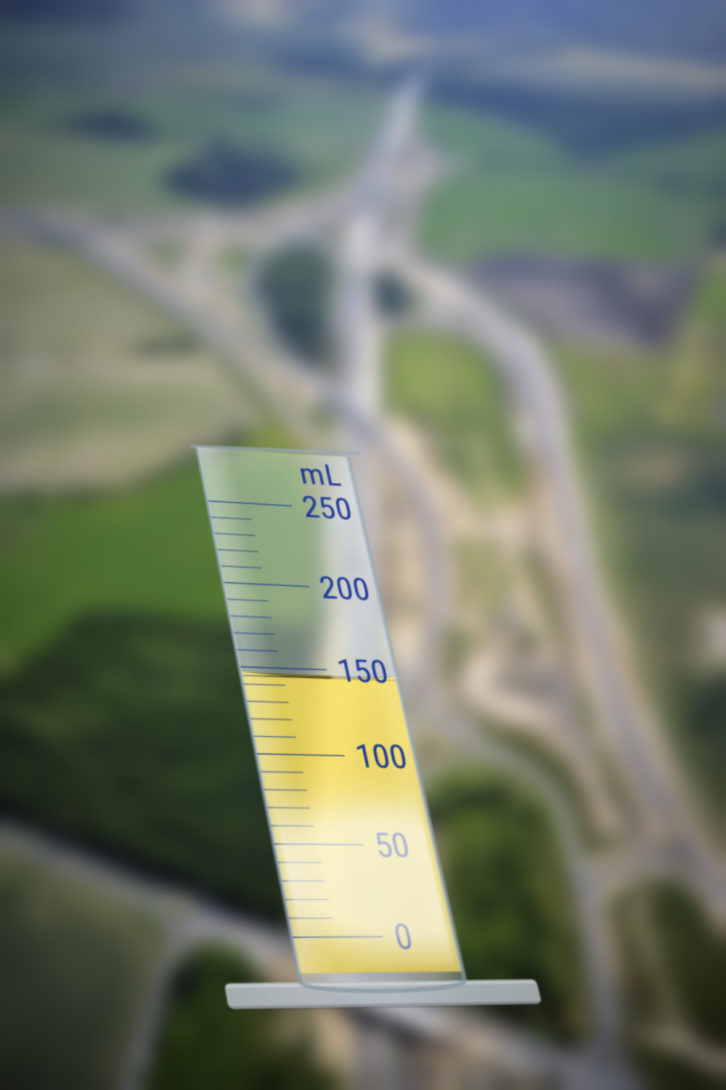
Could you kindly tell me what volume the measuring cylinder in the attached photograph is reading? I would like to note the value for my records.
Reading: 145 mL
